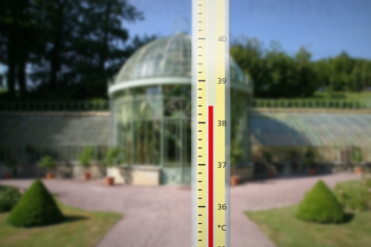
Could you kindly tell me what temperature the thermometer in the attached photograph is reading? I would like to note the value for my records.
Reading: 38.4 °C
